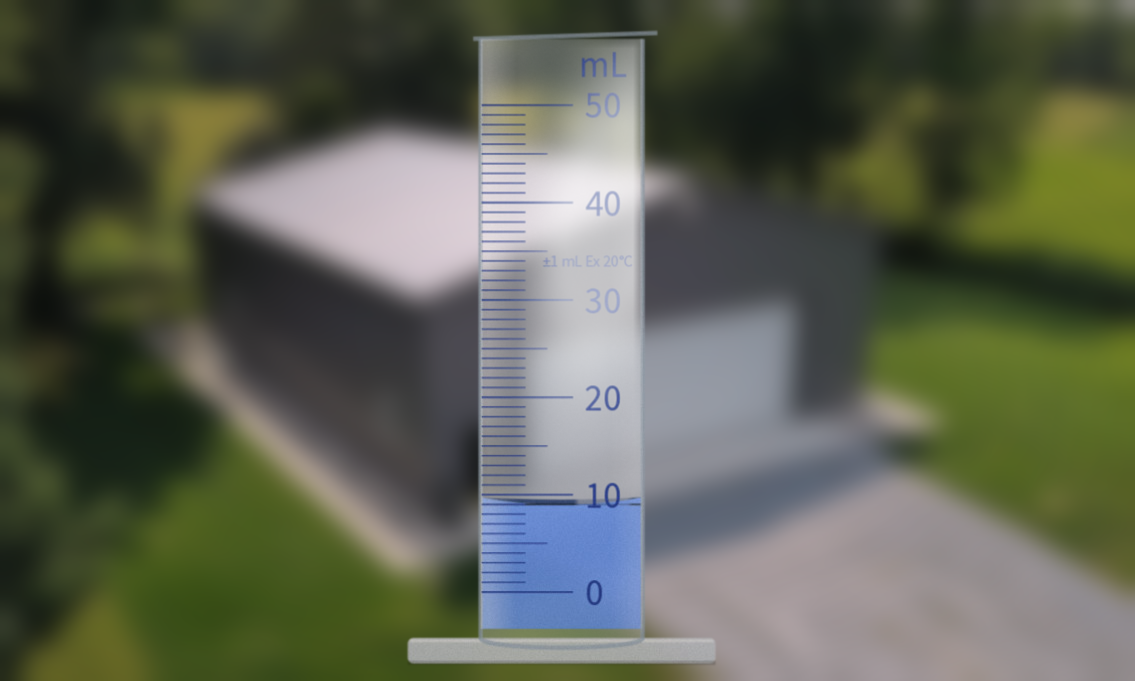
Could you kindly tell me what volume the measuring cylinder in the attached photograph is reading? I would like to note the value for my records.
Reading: 9 mL
